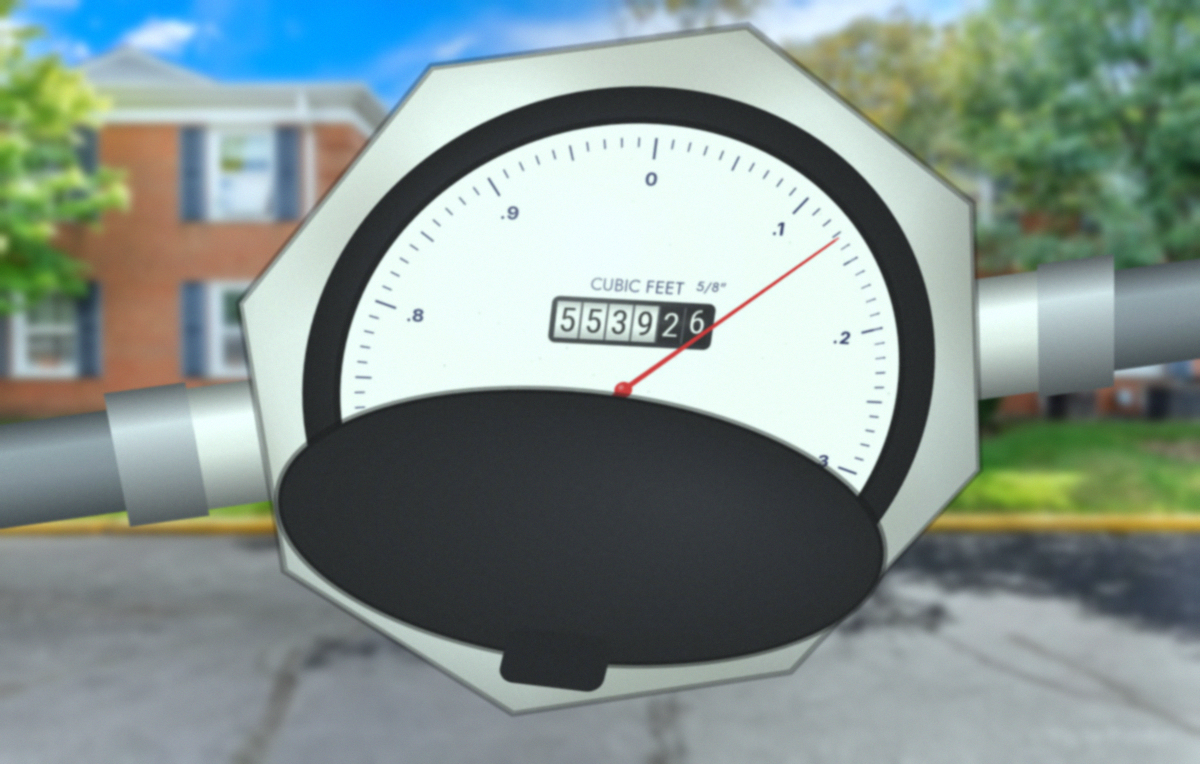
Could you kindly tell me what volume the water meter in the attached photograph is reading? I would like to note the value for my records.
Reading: 553926.13 ft³
